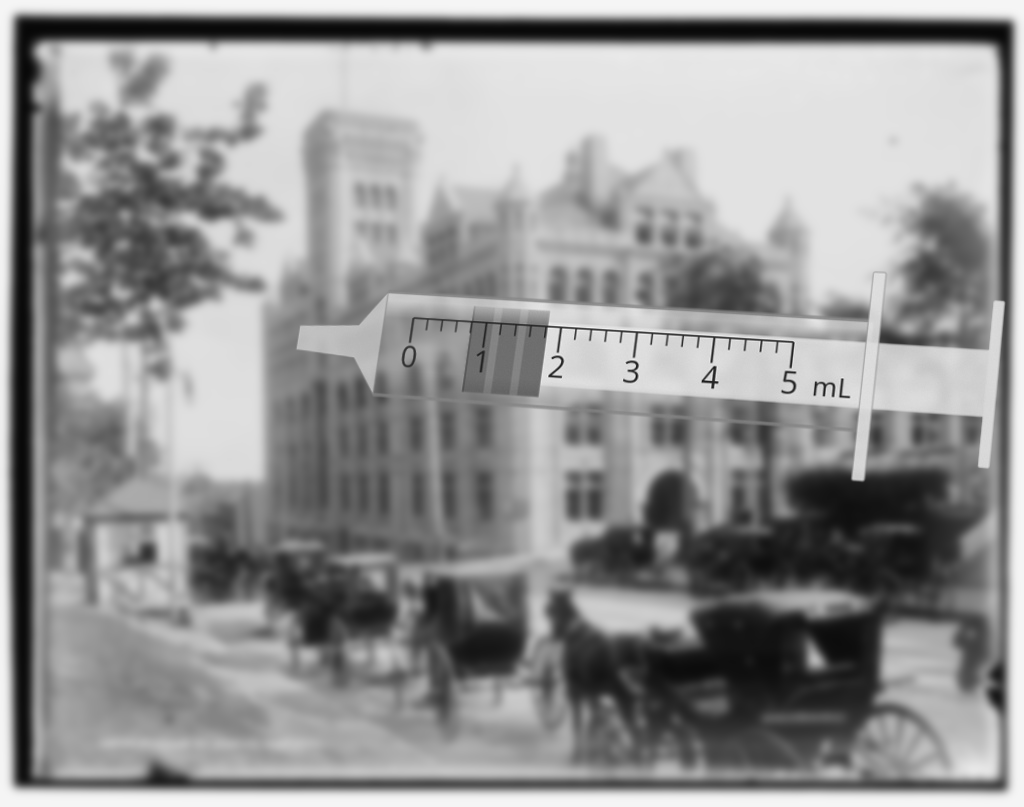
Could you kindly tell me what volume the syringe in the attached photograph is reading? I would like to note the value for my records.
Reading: 0.8 mL
